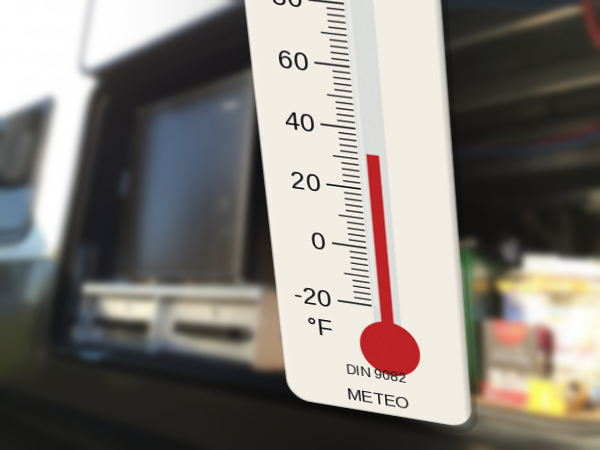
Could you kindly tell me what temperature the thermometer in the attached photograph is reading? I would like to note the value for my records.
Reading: 32 °F
